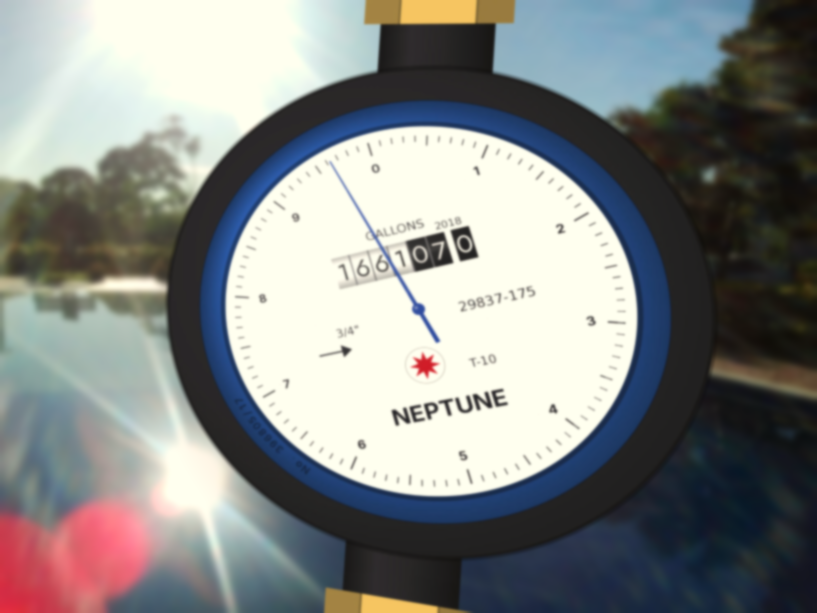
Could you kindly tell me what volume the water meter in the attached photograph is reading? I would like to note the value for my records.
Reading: 1661069.6 gal
